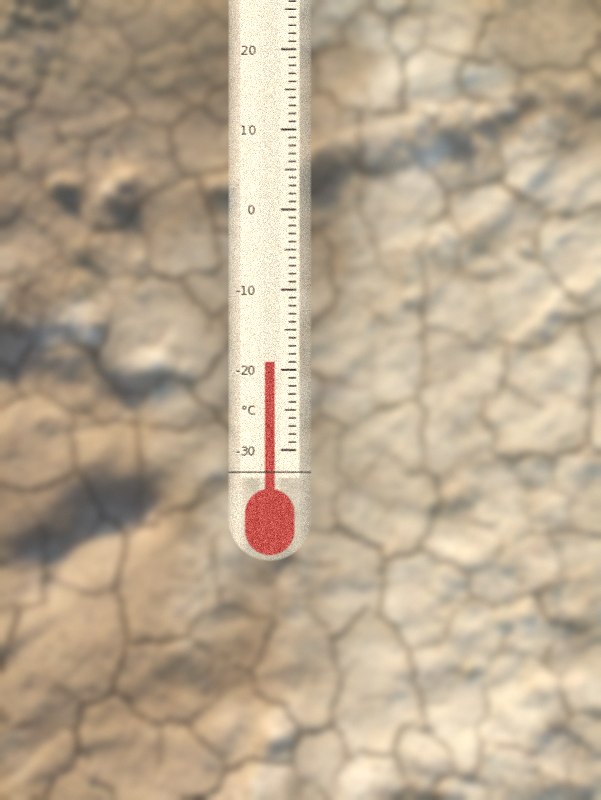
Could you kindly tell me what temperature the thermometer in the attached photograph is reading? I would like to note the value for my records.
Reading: -19 °C
